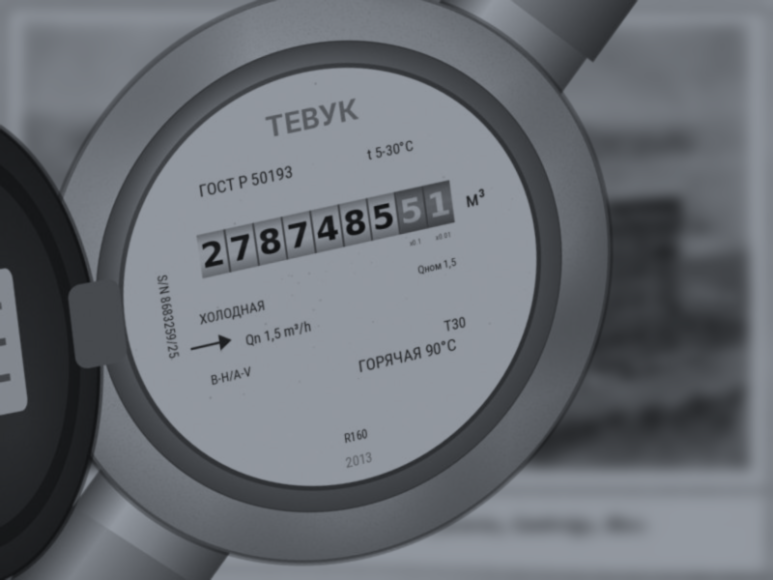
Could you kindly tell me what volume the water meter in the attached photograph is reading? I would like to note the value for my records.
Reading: 2787485.51 m³
